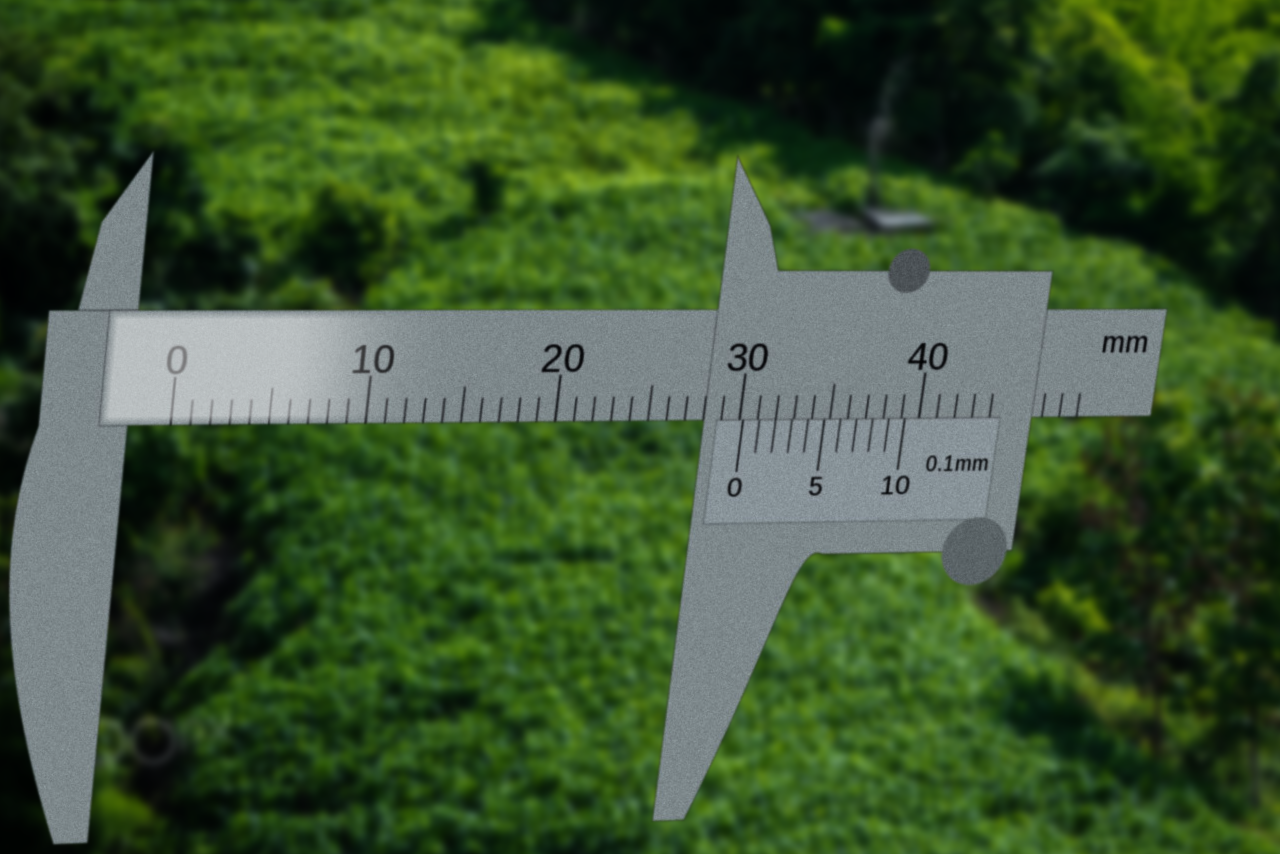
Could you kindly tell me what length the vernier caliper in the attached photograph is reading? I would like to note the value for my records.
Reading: 30.2 mm
